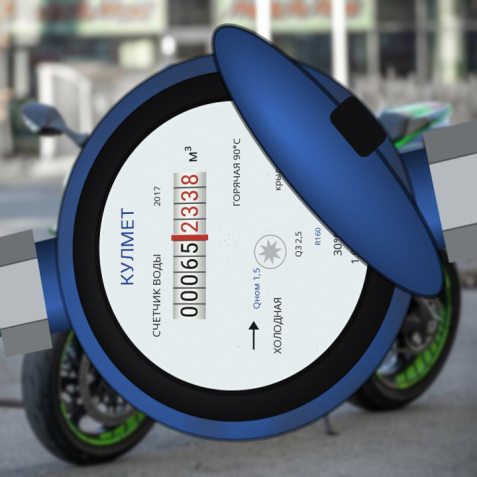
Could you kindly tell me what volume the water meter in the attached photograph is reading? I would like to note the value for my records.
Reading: 65.2338 m³
